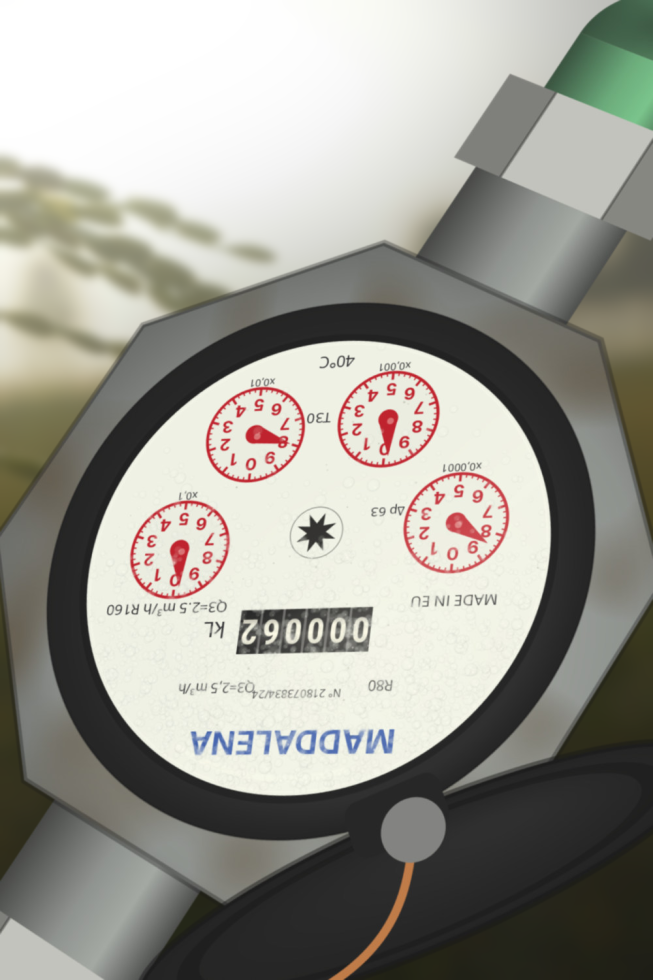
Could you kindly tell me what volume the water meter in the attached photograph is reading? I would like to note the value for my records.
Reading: 61.9798 kL
